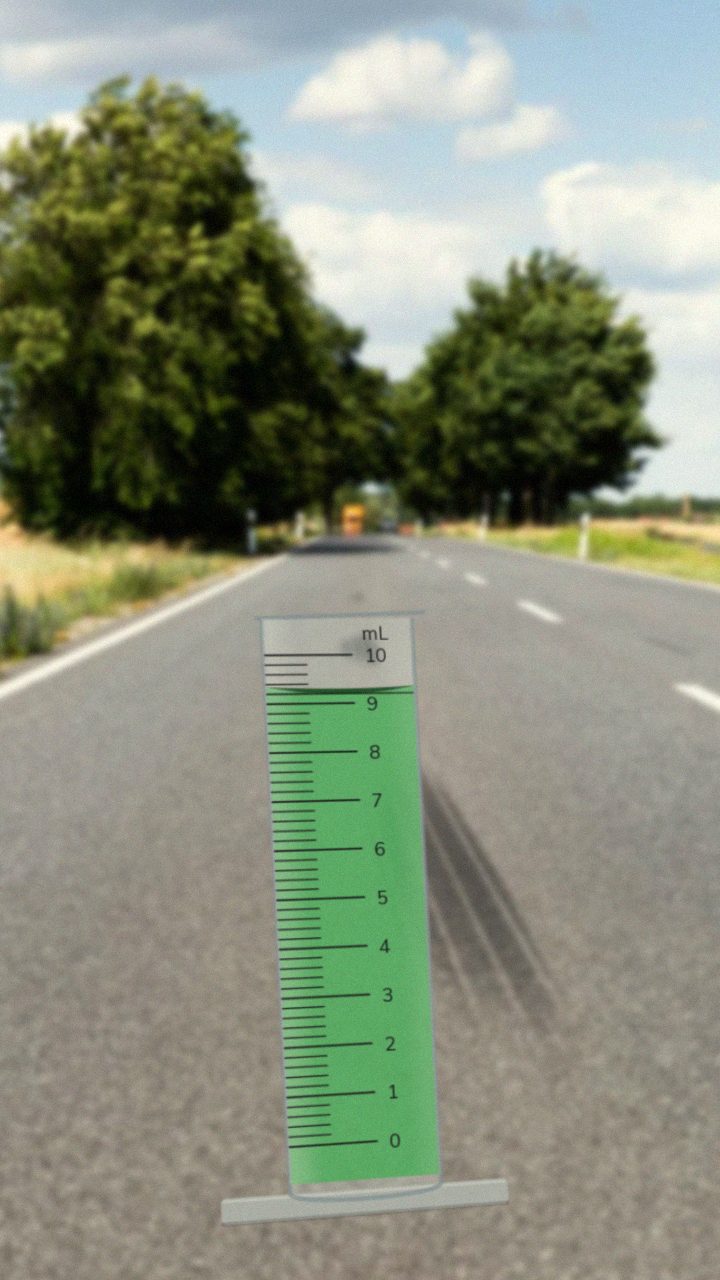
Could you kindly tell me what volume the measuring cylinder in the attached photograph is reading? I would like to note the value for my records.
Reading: 9.2 mL
